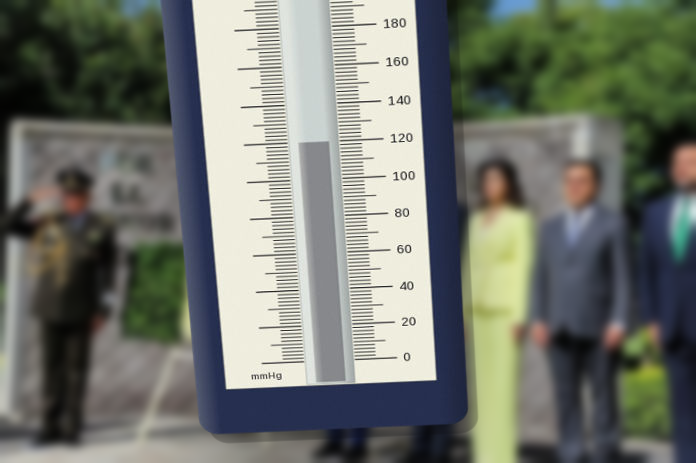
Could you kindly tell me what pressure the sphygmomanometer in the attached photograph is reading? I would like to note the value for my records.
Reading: 120 mmHg
